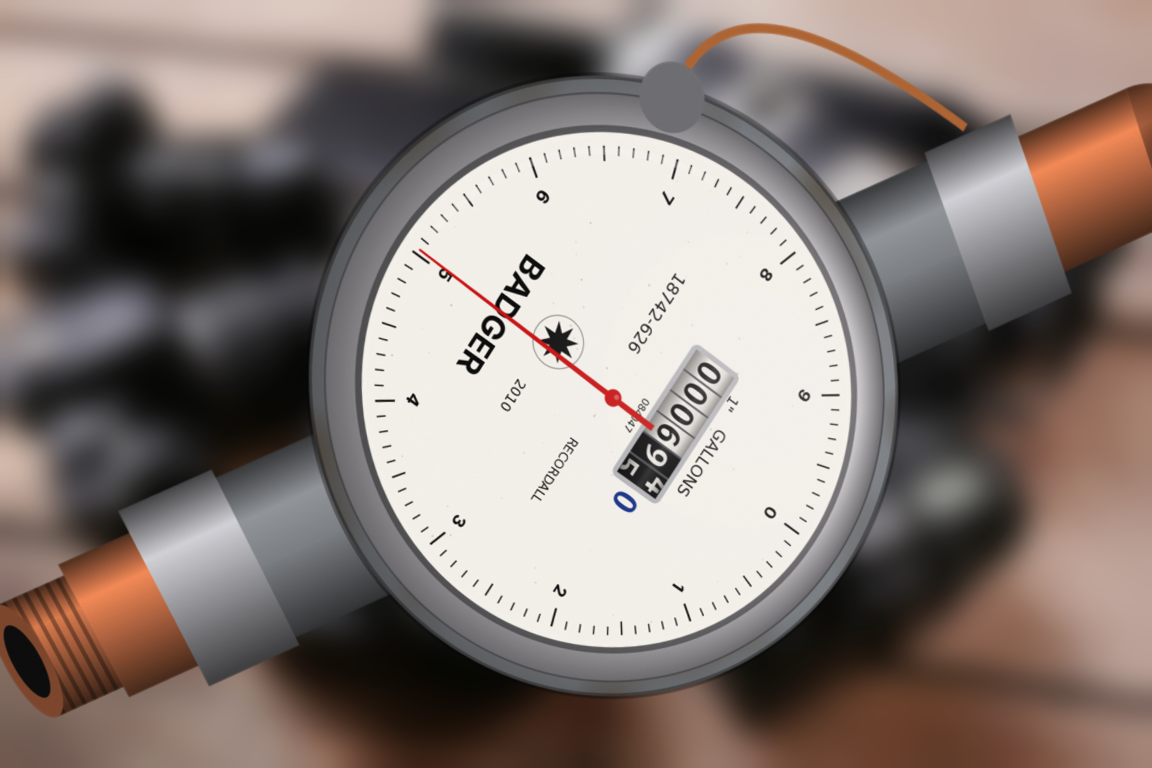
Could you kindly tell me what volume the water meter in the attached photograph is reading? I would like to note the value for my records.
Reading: 6945.0 gal
